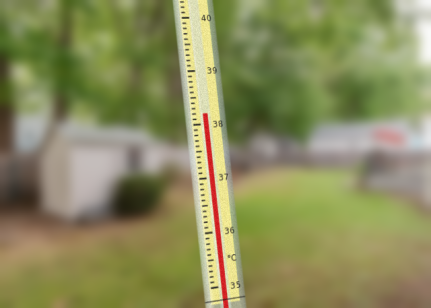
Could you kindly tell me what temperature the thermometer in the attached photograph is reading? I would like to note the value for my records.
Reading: 38.2 °C
